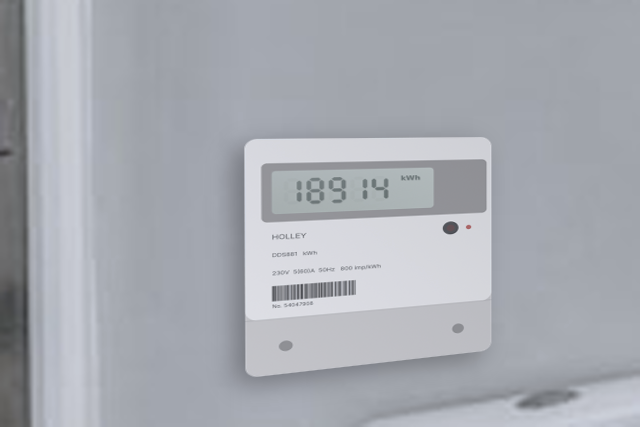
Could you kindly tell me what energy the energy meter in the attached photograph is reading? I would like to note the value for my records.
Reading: 18914 kWh
